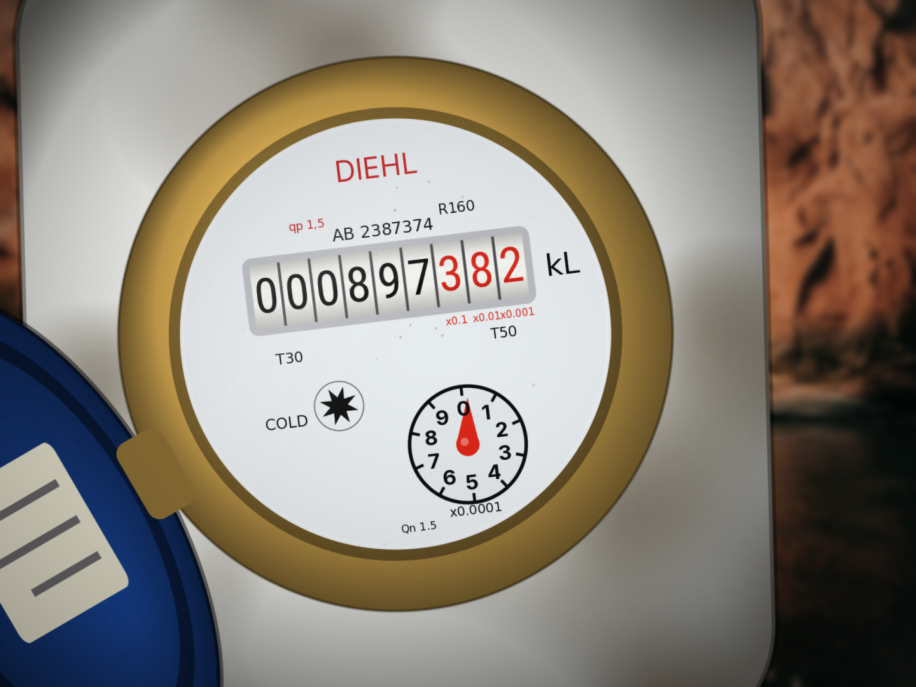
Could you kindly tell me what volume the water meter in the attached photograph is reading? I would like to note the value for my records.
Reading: 897.3820 kL
